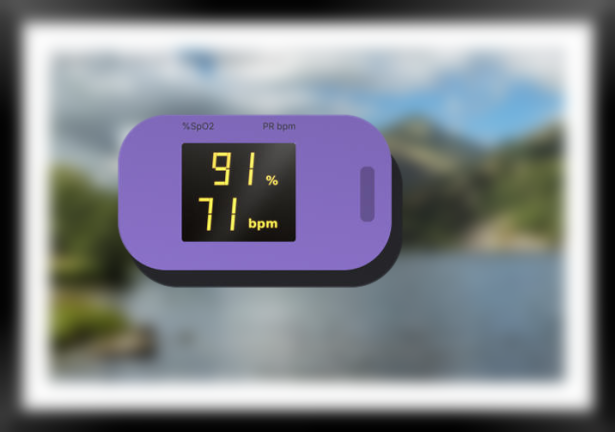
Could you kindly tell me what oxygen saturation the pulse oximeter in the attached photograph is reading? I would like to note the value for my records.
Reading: 91 %
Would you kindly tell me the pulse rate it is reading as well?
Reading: 71 bpm
